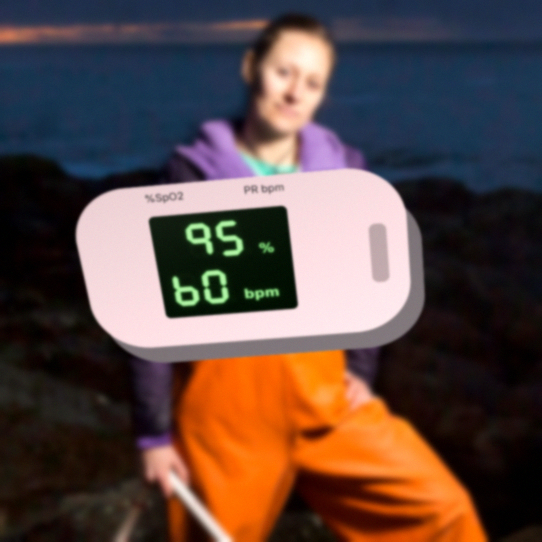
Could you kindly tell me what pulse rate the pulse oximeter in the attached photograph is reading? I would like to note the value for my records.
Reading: 60 bpm
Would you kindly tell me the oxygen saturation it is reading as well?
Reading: 95 %
